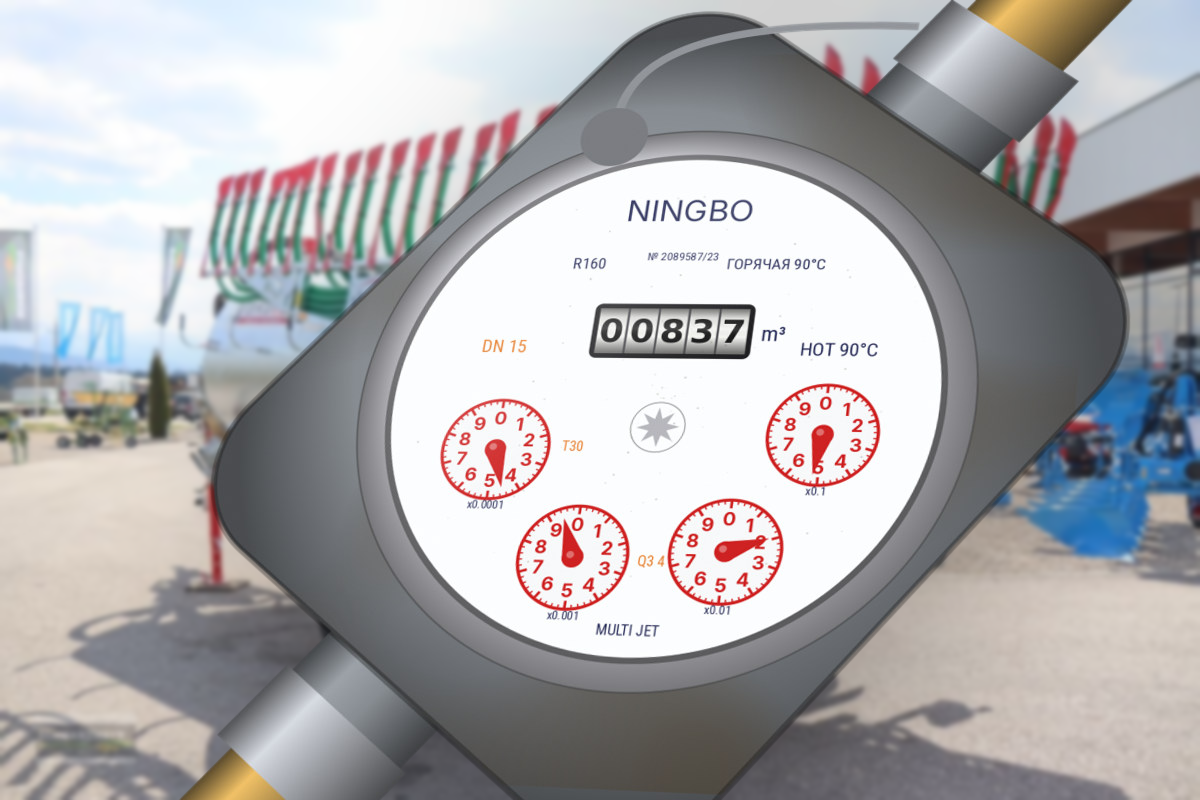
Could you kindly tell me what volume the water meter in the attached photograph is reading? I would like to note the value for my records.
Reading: 837.5194 m³
